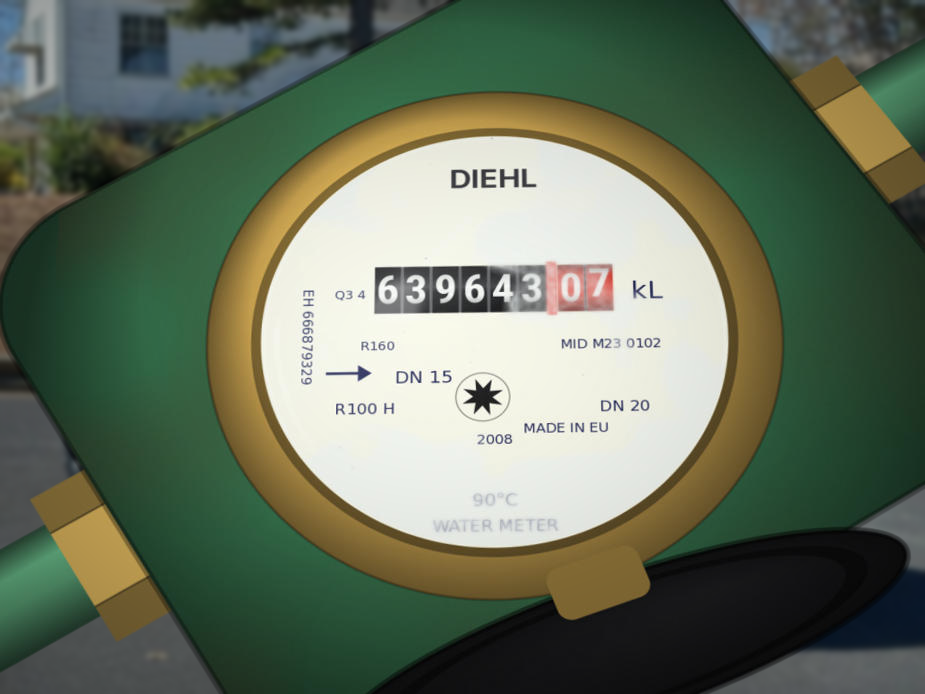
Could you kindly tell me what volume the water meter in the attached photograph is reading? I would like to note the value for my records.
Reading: 639643.07 kL
